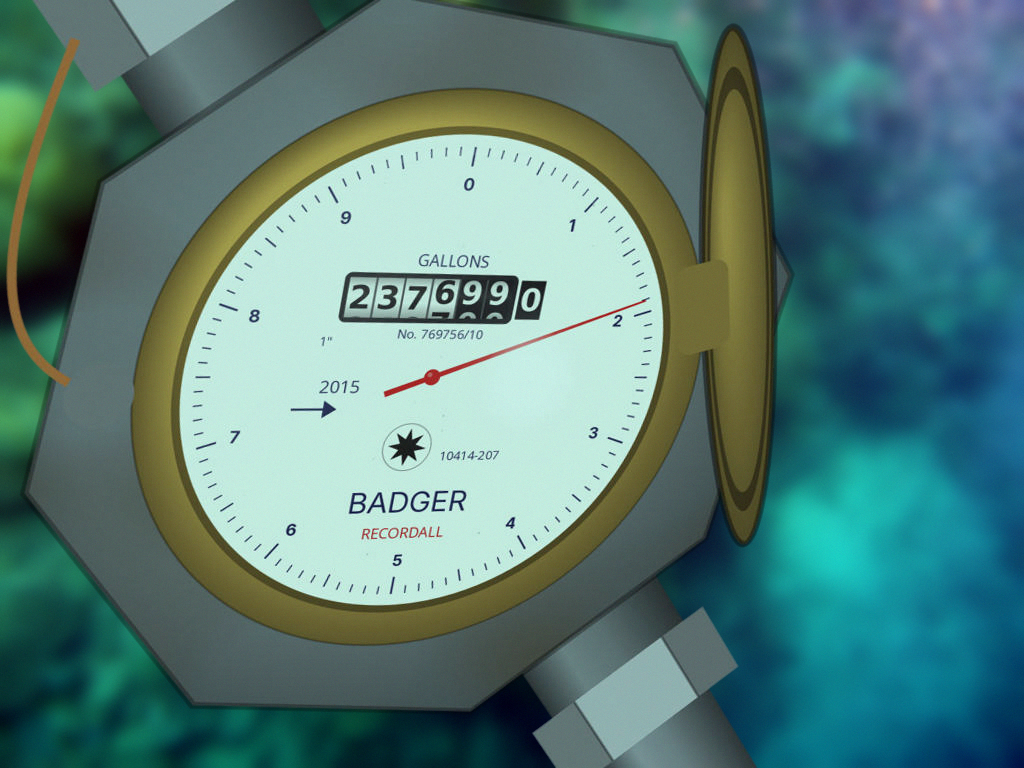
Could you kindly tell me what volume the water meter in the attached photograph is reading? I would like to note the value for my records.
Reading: 2376991.9 gal
